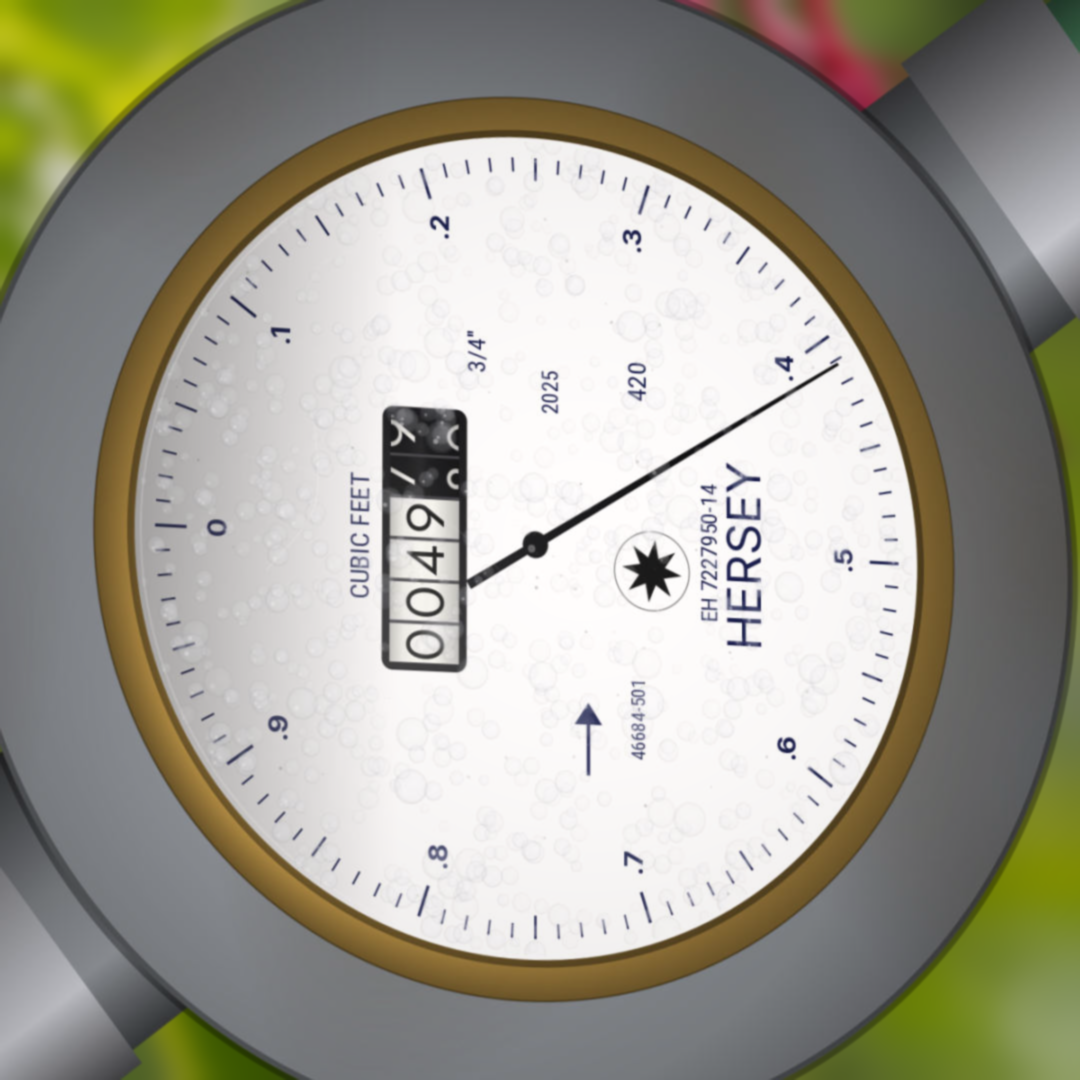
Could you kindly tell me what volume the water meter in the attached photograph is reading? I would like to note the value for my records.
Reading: 4979.41 ft³
